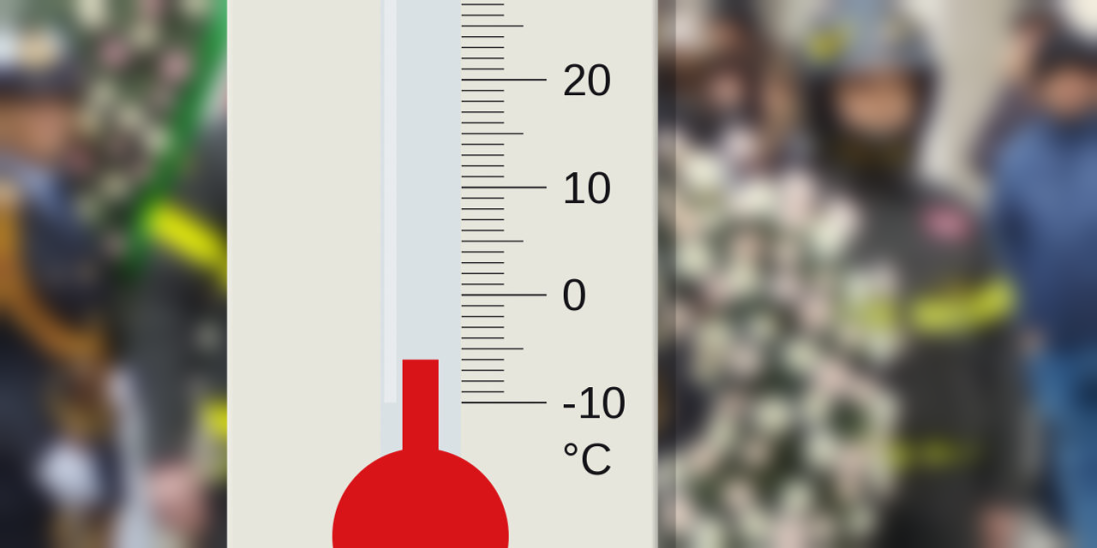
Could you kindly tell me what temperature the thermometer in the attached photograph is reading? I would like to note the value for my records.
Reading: -6 °C
